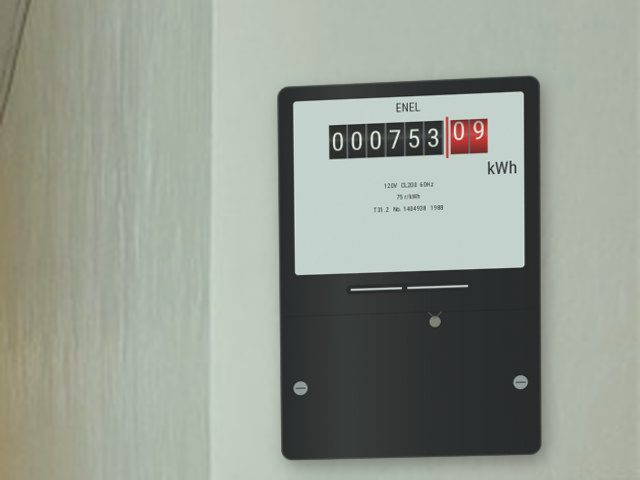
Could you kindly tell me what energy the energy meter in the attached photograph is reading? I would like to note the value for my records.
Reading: 753.09 kWh
